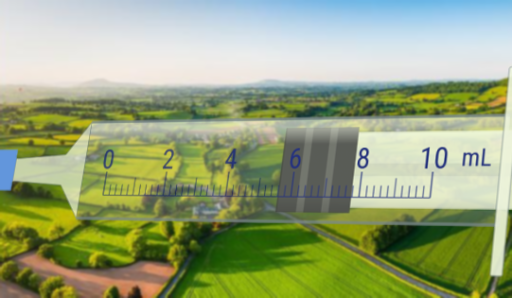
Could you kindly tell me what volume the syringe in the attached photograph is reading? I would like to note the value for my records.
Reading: 5.6 mL
